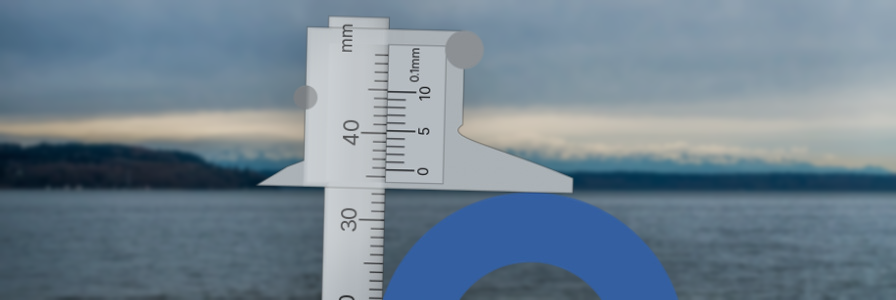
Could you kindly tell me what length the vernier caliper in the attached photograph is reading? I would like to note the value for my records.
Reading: 35.8 mm
